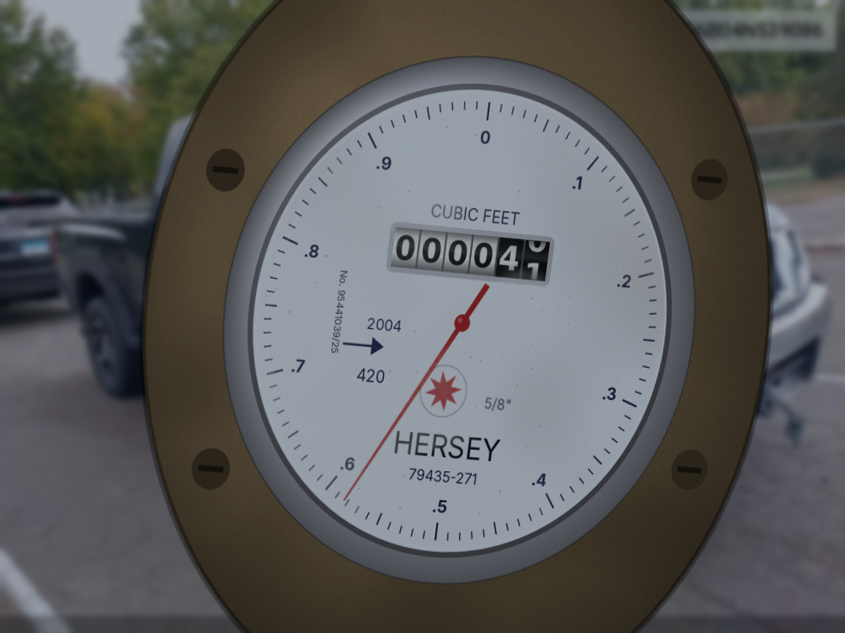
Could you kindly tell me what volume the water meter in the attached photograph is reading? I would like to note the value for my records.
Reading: 40.58 ft³
